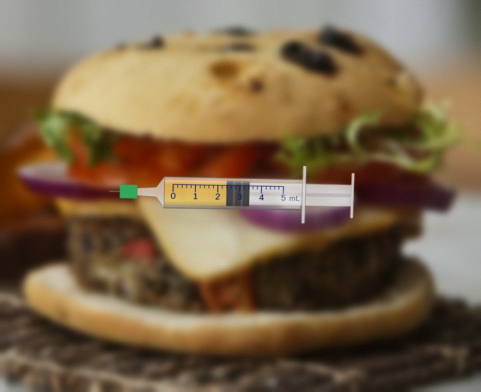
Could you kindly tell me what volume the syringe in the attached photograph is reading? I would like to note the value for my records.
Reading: 2.4 mL
